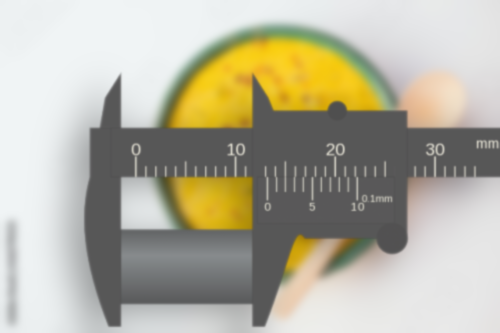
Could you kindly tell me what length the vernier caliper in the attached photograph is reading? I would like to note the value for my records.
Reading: 13.2 mm
